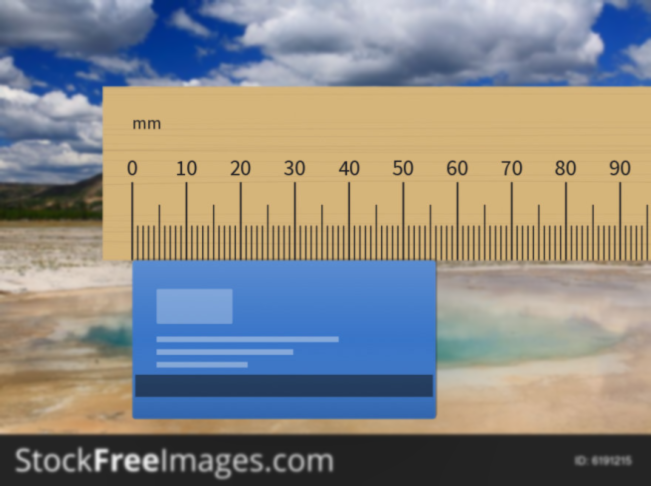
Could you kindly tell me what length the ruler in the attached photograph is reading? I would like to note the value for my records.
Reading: 56 mm
